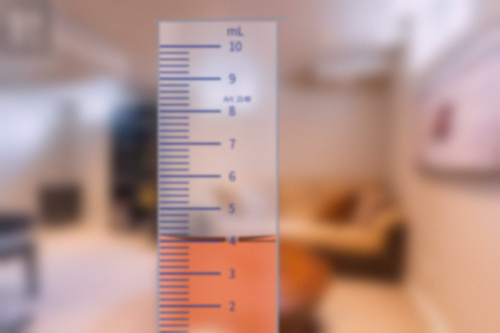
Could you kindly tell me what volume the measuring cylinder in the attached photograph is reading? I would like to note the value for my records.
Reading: 4 mL
